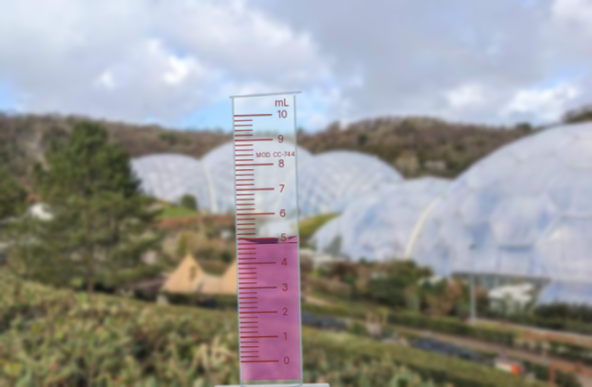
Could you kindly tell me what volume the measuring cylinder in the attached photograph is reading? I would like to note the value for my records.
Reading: 4.8 mL
